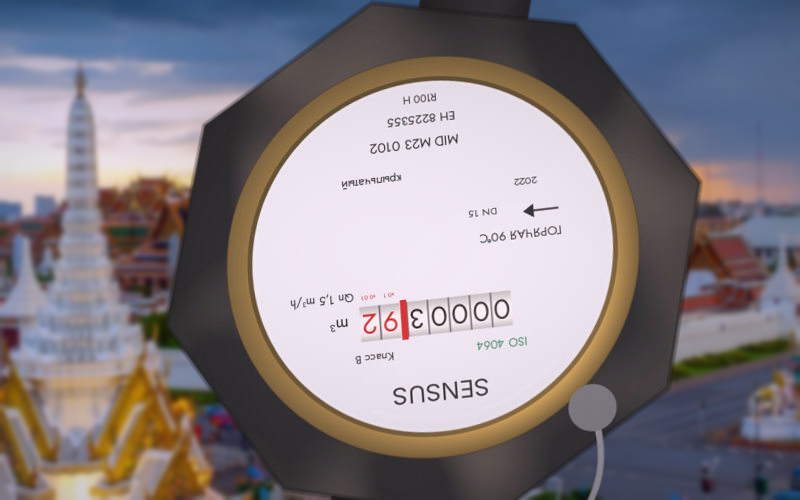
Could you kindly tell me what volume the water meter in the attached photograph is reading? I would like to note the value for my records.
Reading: 3.92 m³
